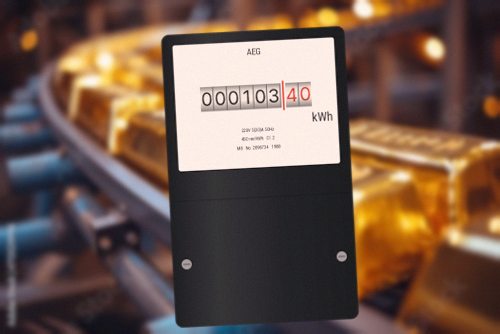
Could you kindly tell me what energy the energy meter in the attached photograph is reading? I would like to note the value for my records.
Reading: 103.40 kWh
